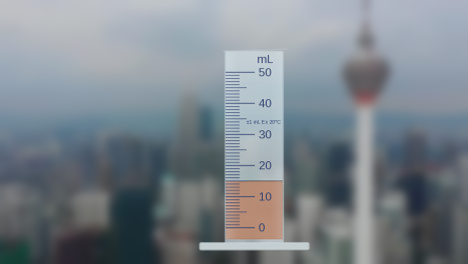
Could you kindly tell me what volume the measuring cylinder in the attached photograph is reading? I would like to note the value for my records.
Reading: 15 mL
